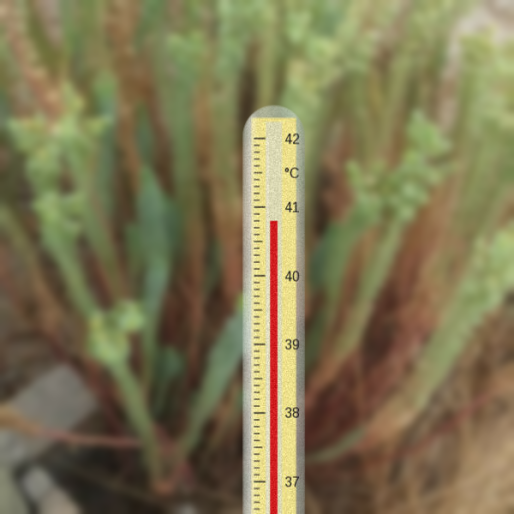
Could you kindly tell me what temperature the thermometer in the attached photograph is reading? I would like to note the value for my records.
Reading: 40.8 °C
